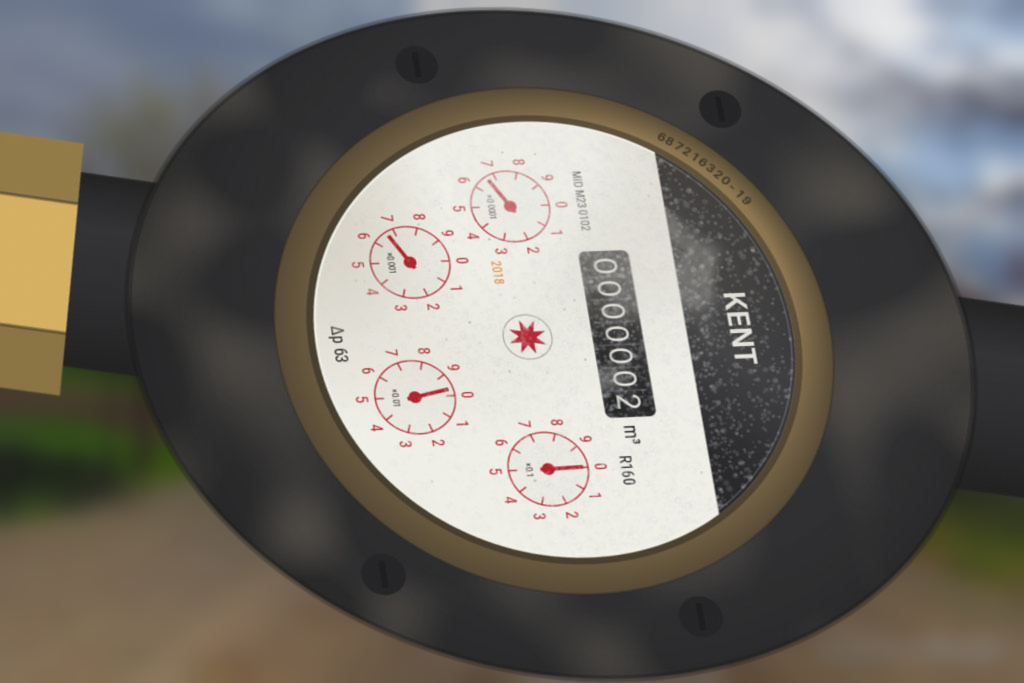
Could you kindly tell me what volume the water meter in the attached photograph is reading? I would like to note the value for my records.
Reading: 1.9966 m³
